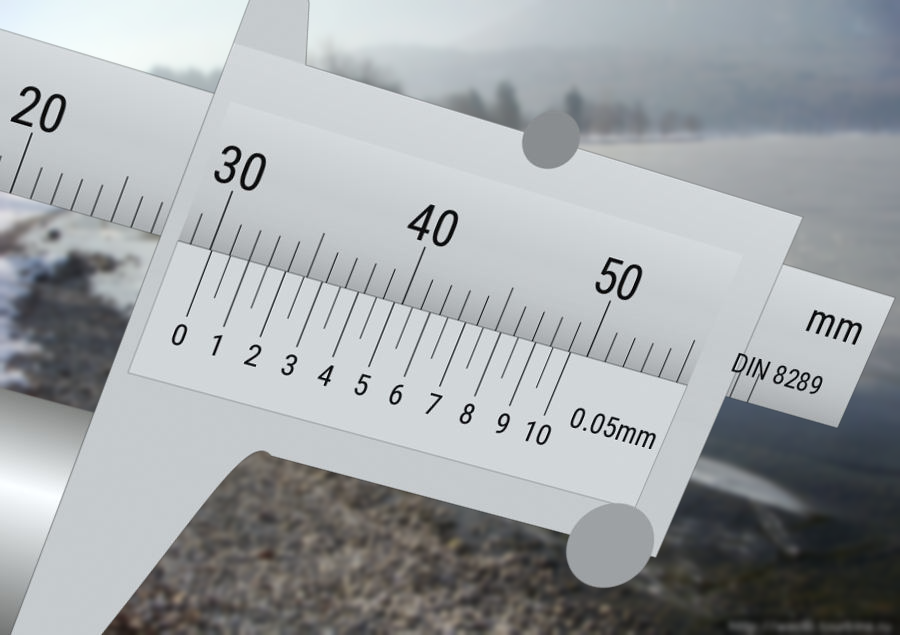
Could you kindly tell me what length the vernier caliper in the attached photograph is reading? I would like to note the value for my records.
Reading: 30.1 mm
